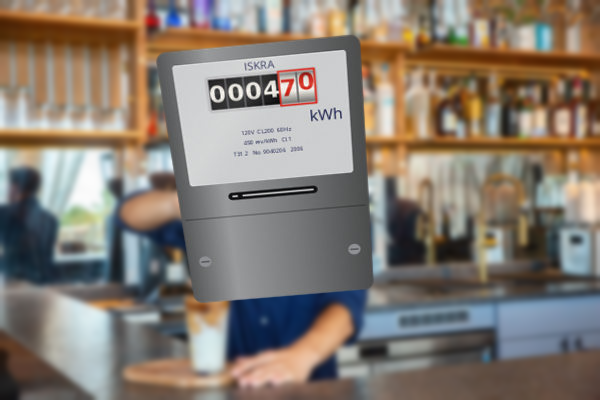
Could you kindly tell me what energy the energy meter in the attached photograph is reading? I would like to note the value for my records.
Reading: 4.70 kWh
